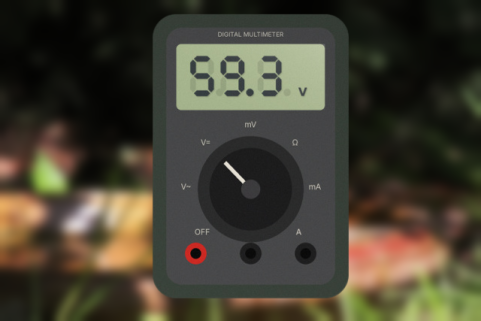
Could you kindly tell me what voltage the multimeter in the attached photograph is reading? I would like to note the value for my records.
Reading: 59.3 V
